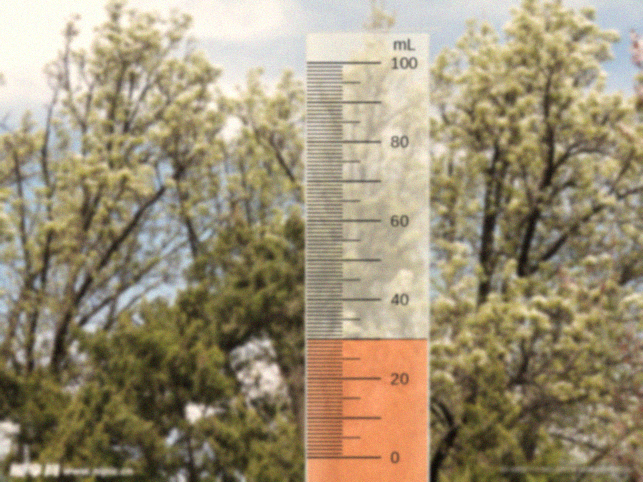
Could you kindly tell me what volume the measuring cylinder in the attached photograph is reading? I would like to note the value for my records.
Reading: 30 mL
